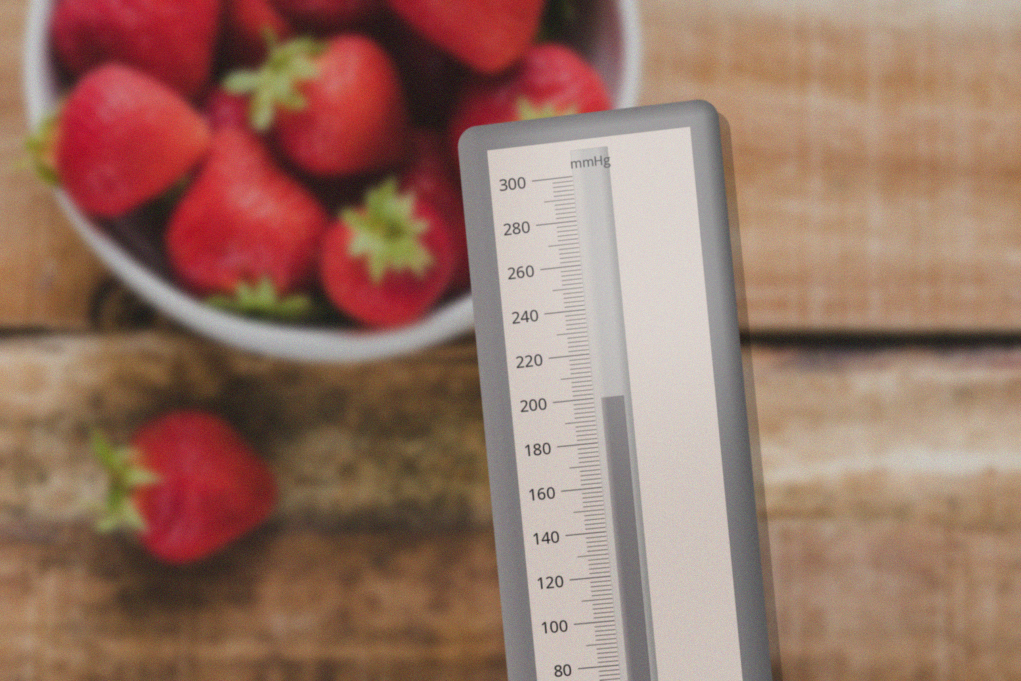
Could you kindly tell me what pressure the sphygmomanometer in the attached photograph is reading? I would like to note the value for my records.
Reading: 200 mmHg
